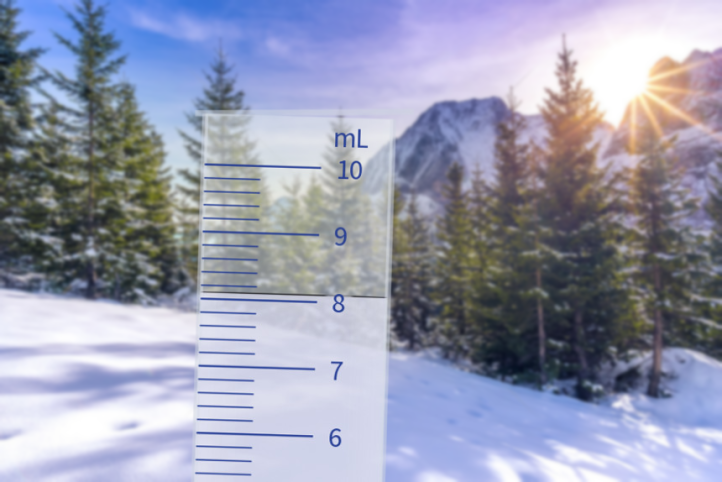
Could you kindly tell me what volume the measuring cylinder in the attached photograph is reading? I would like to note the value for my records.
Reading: 8.1 mL
